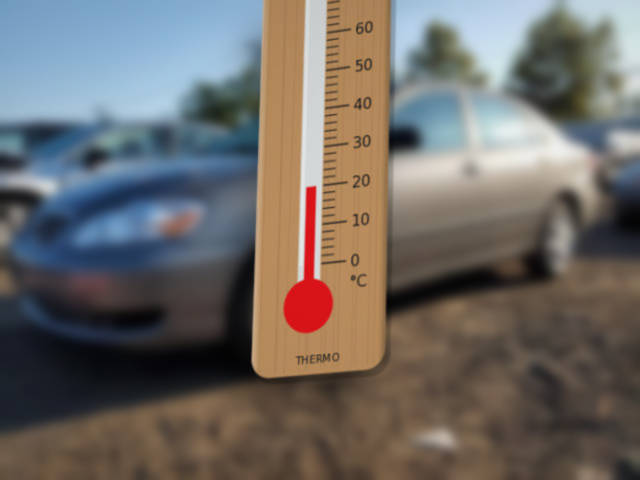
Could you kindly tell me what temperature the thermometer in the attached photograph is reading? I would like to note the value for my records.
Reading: 20 °C
